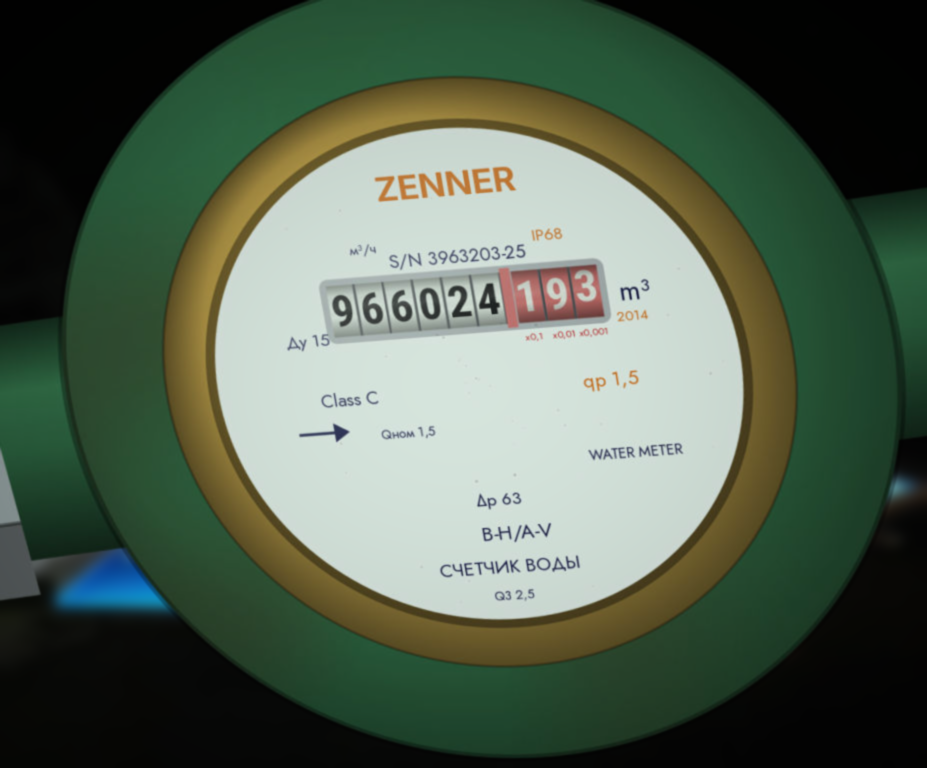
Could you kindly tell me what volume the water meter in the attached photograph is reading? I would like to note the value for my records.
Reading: 966024.193 m³
